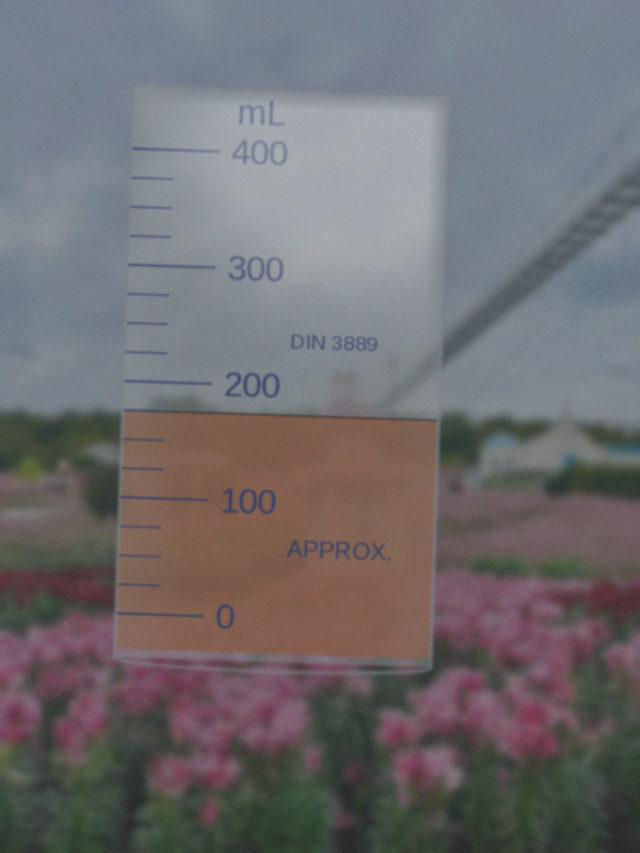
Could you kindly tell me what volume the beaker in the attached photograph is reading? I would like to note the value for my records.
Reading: 175 mL
